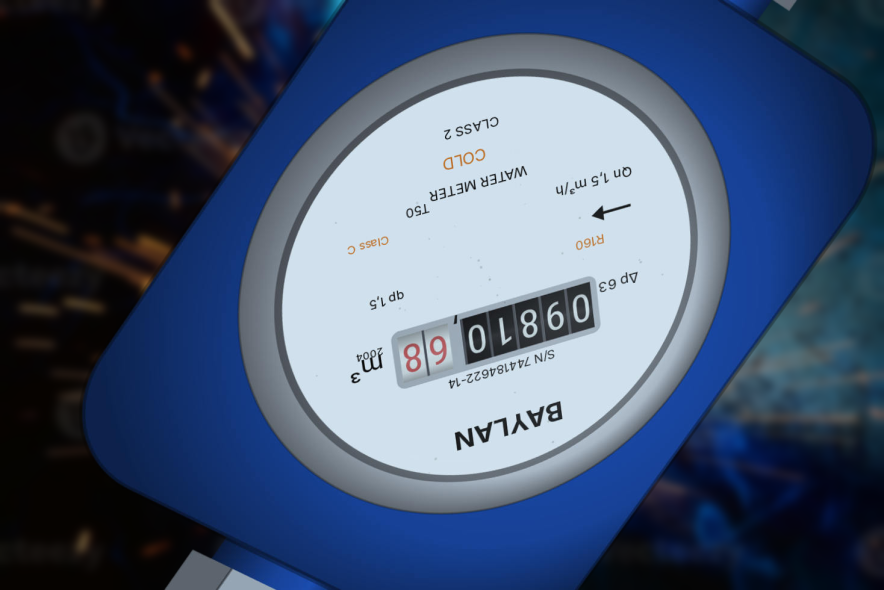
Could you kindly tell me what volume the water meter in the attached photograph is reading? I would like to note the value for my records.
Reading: 9810.68 m³
